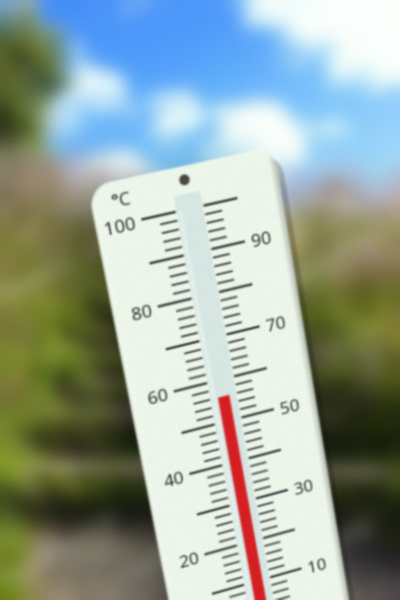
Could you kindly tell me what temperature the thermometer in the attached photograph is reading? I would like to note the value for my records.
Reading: 56 °C
